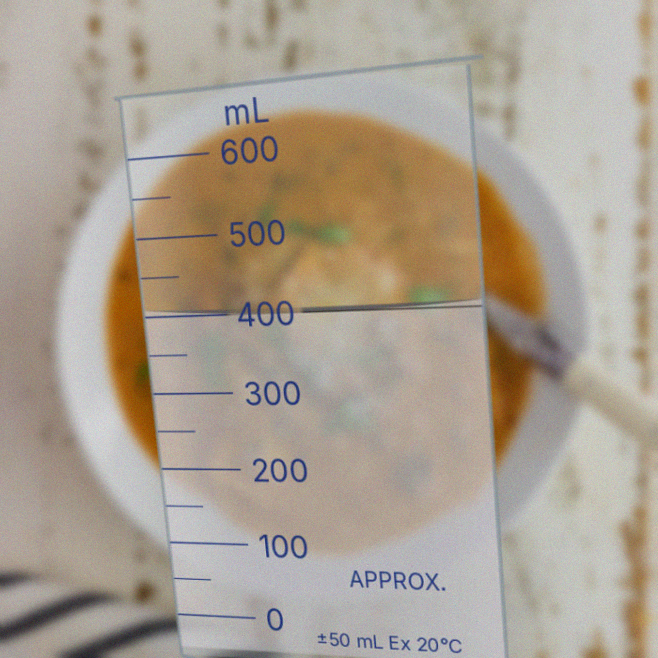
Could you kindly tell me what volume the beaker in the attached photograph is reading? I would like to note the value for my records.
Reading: 400 mL
